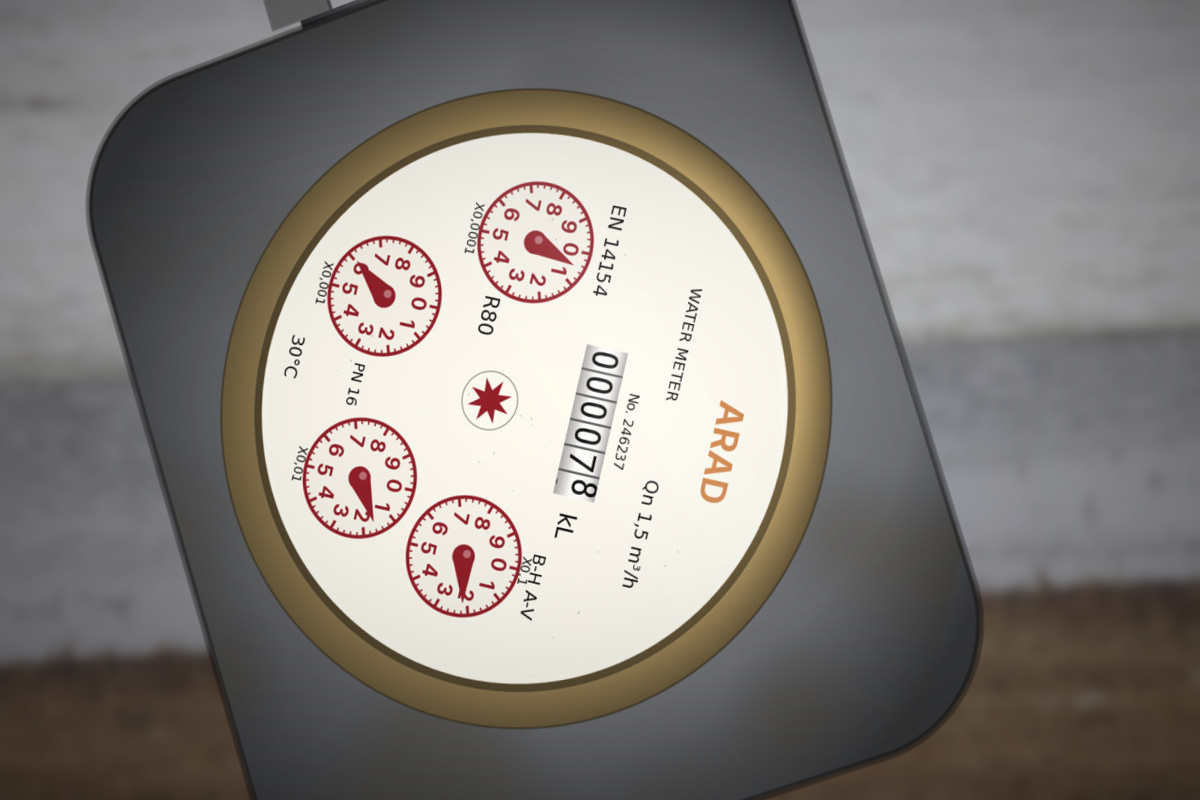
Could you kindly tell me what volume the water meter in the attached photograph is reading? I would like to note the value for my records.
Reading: 78.2160 kL
